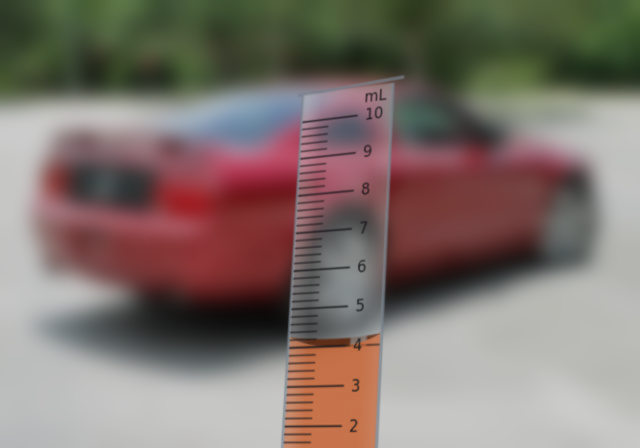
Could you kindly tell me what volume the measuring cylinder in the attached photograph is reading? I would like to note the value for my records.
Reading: 4 mL
